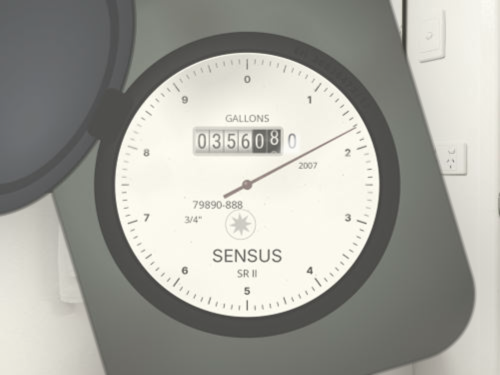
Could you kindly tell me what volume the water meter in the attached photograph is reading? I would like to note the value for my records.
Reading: 356081.7 gal
